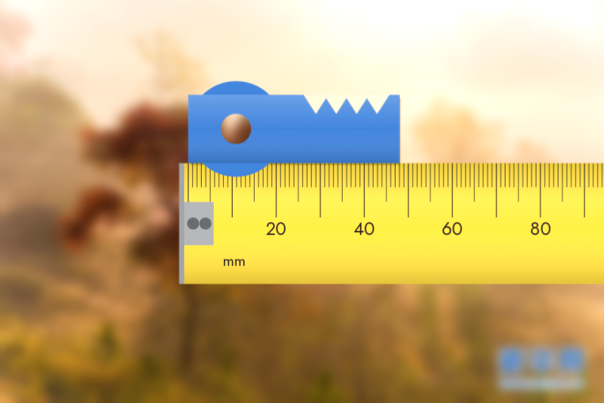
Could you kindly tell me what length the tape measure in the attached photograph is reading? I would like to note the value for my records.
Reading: 48 mm
